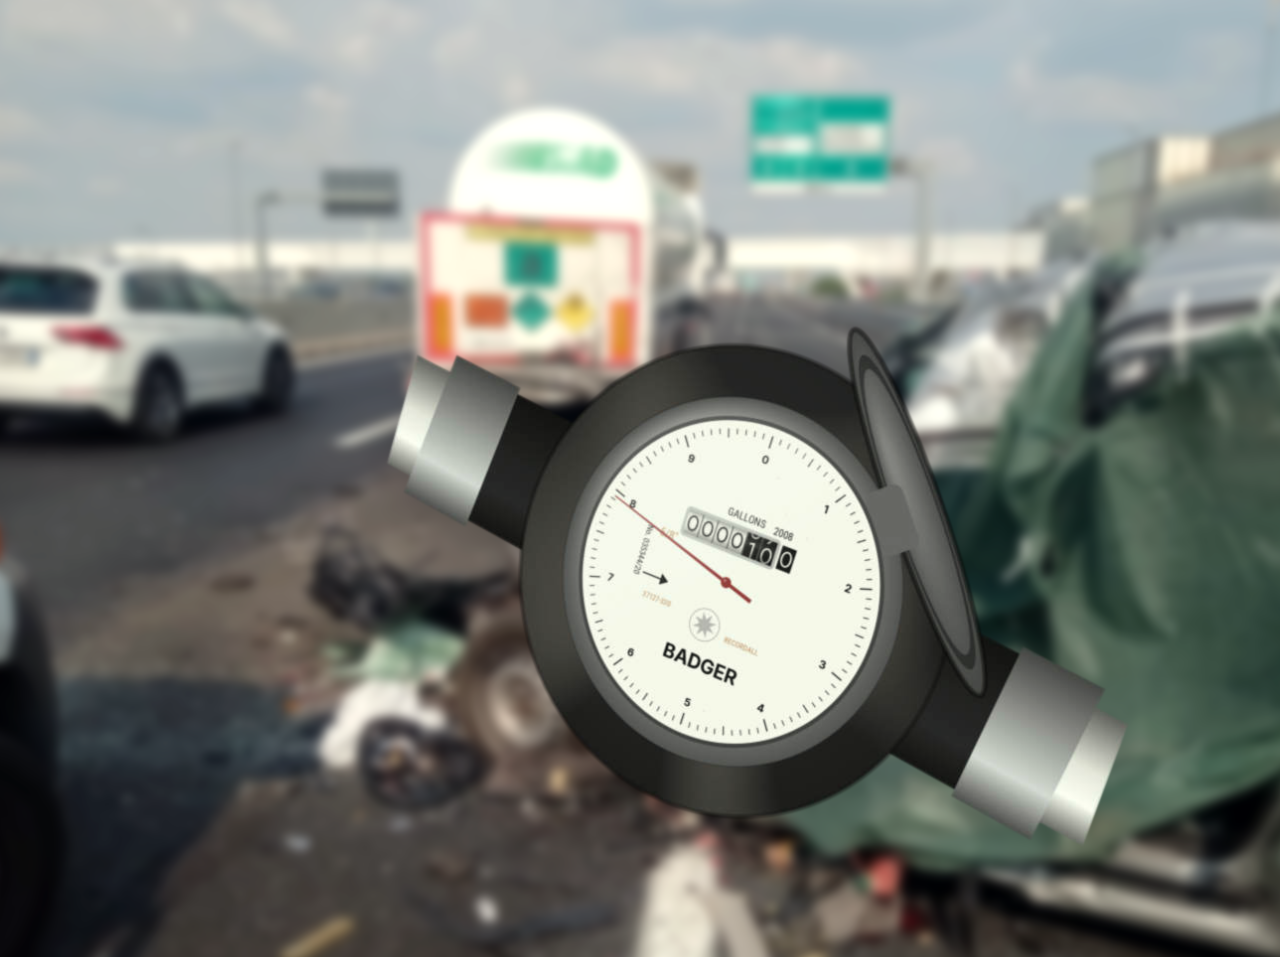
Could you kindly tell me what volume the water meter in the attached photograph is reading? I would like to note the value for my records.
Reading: 97.9 gal
